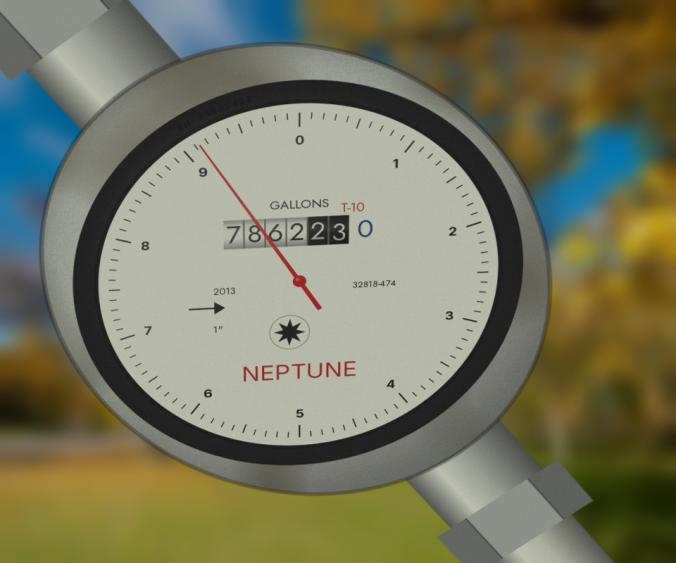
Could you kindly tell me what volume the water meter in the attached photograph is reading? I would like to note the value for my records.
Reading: 7862229.1 gal
